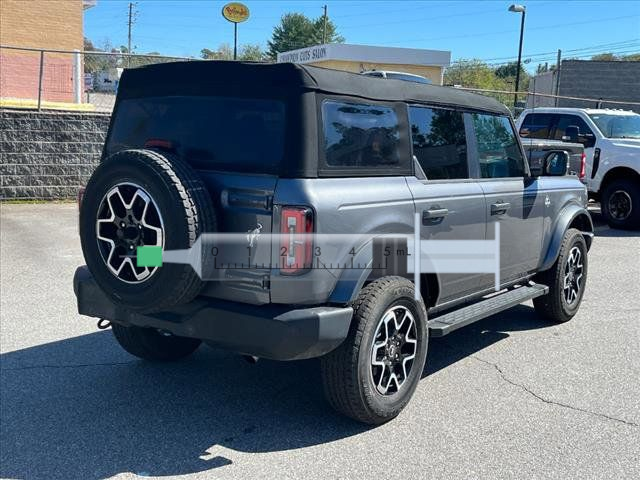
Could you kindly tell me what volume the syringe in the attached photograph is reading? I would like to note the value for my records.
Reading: 4.6 mL
